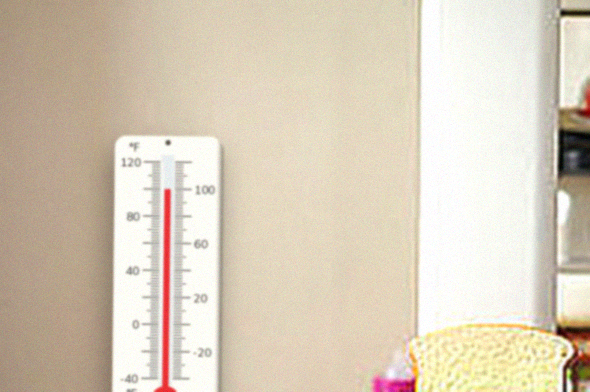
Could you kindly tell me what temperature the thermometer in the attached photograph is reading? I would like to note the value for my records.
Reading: 100 °F
